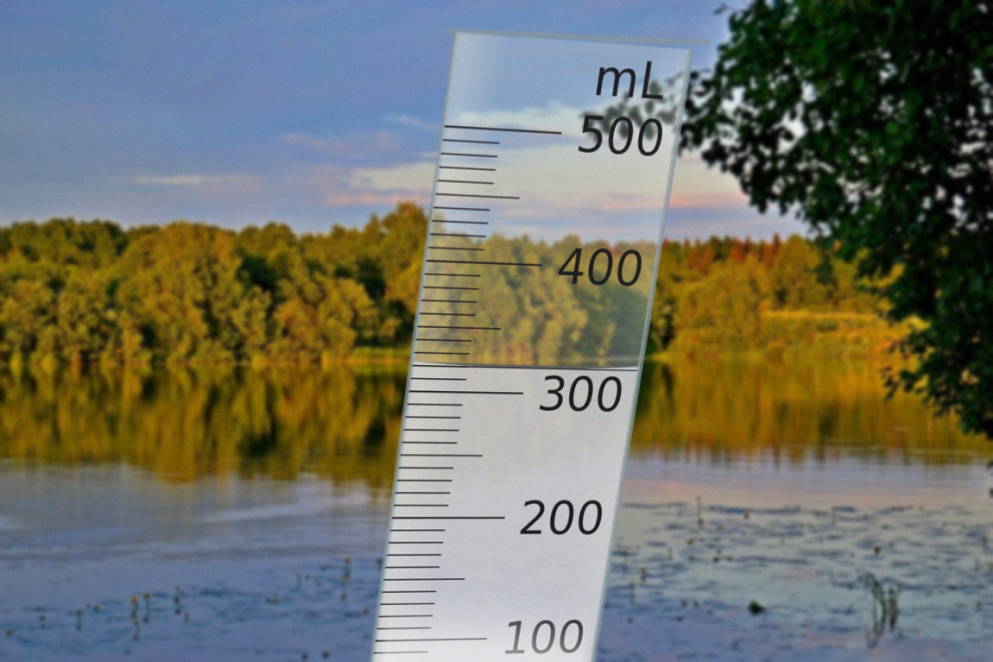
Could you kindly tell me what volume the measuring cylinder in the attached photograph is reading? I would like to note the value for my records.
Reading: 320 mL
